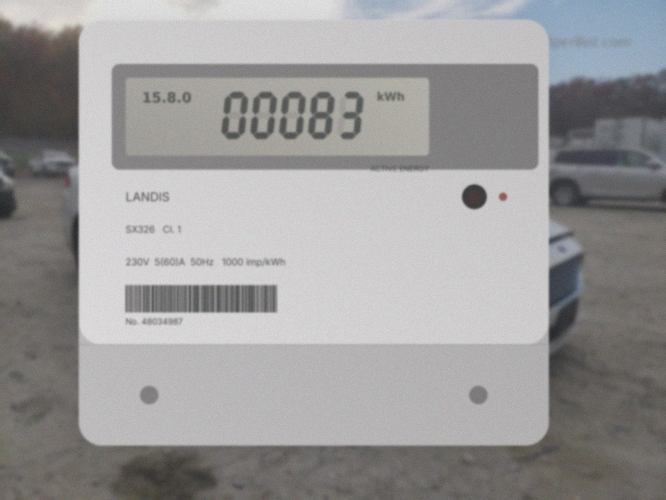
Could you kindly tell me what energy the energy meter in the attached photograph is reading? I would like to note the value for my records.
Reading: 83 kWh
